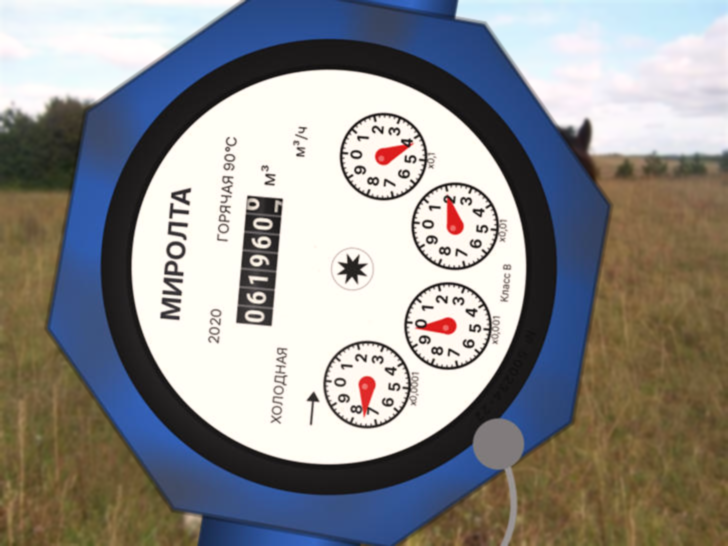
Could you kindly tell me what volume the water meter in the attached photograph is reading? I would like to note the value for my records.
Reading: 619606.4197 m³
